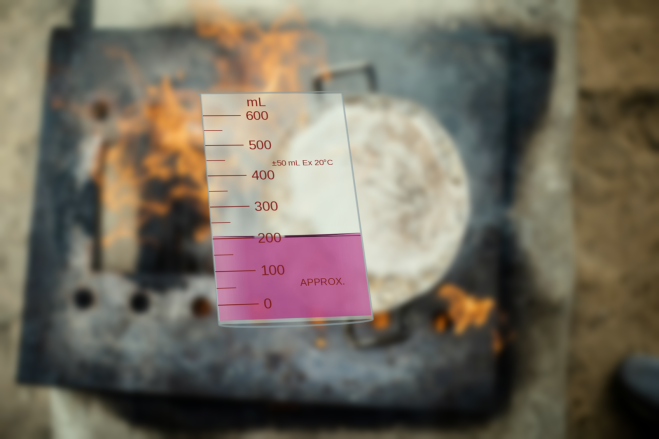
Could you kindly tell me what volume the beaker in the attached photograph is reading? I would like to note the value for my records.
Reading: 200 mL
